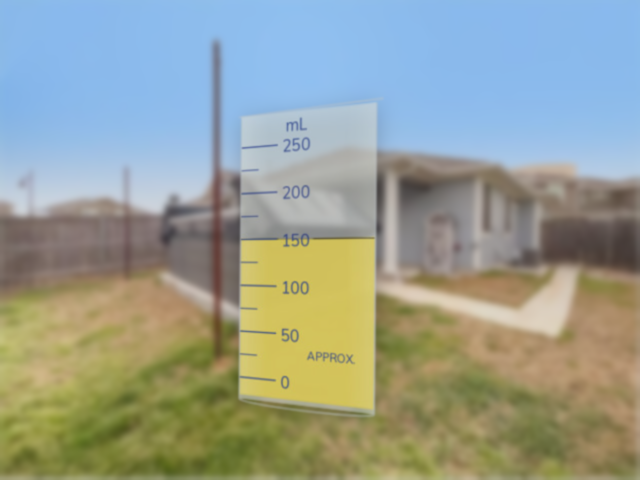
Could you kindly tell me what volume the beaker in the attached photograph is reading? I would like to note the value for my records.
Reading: 150 mL
